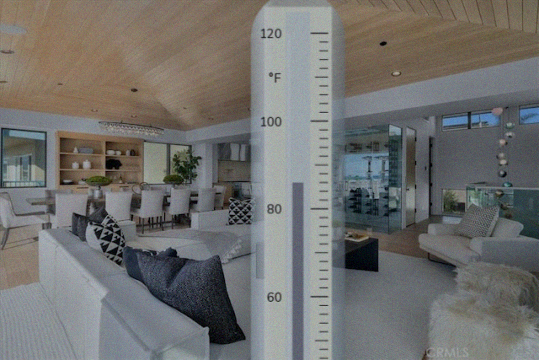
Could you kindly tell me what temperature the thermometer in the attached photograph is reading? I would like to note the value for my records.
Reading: 86 °F
